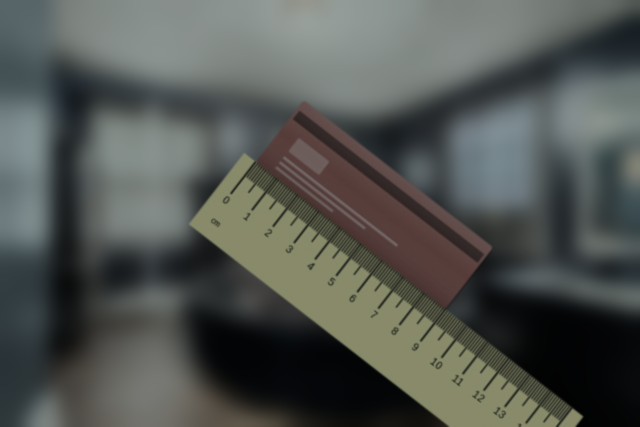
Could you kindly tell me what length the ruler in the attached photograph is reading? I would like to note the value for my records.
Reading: 9 cm
